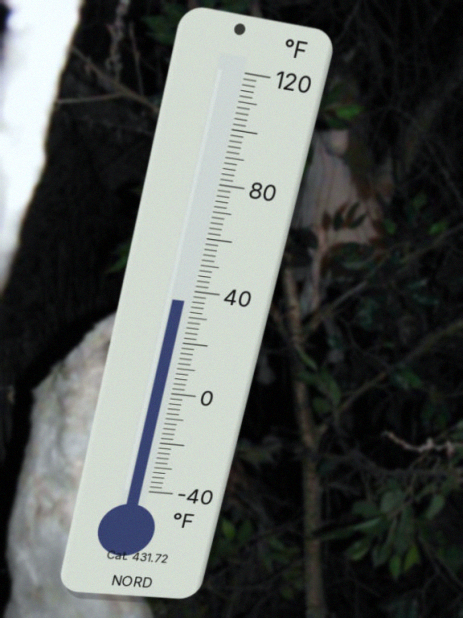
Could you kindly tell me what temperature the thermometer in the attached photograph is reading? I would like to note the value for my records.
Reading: 36 °F
